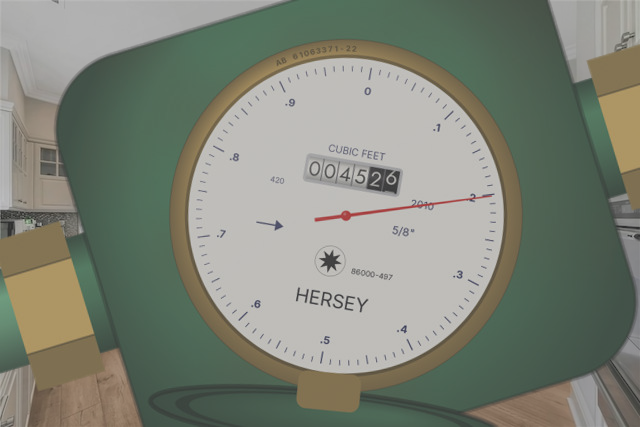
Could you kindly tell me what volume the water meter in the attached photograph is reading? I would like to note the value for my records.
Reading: 4526.20 ft³
